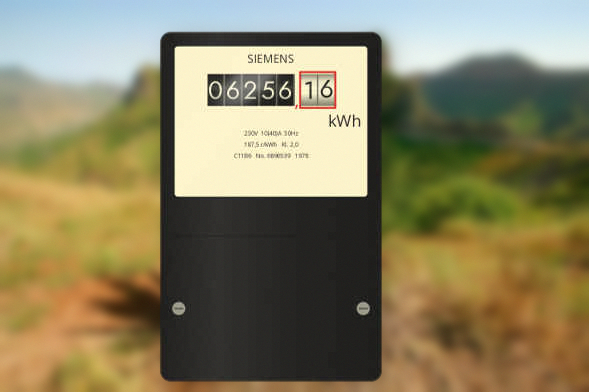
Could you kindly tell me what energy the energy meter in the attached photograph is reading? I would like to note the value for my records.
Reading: 6256.16 kWh
